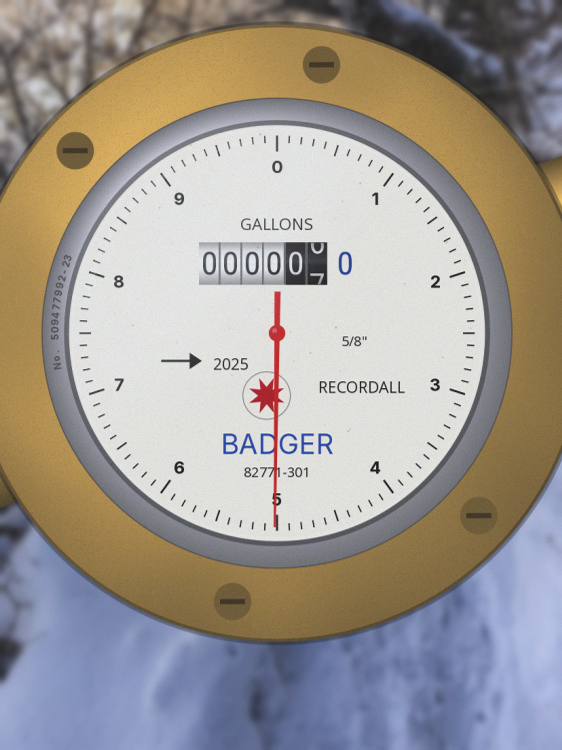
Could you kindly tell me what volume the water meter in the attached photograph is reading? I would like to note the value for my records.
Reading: 65.0 gal
